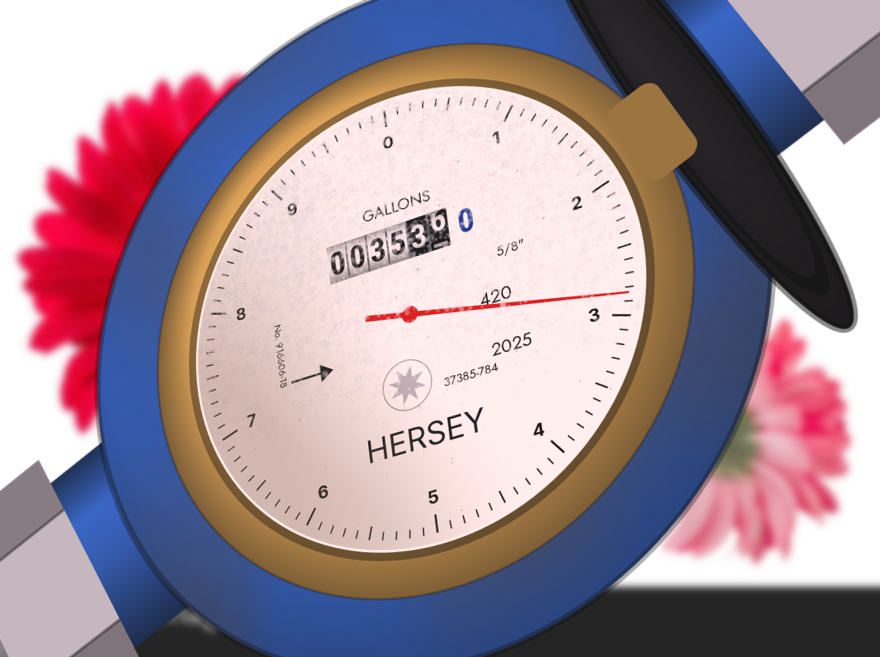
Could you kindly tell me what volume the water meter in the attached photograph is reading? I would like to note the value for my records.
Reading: 35362.8 gal
